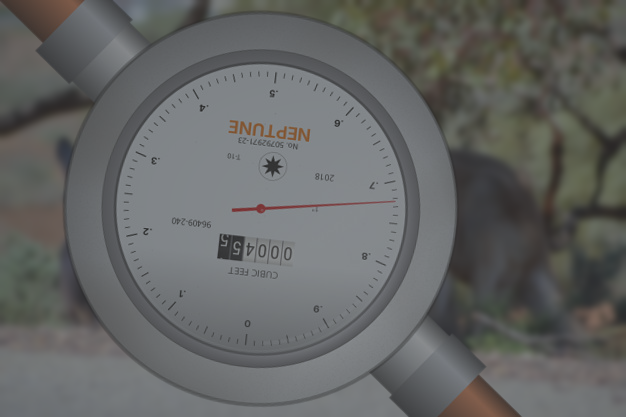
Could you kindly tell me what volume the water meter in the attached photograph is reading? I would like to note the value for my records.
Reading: 454.72 ft³
